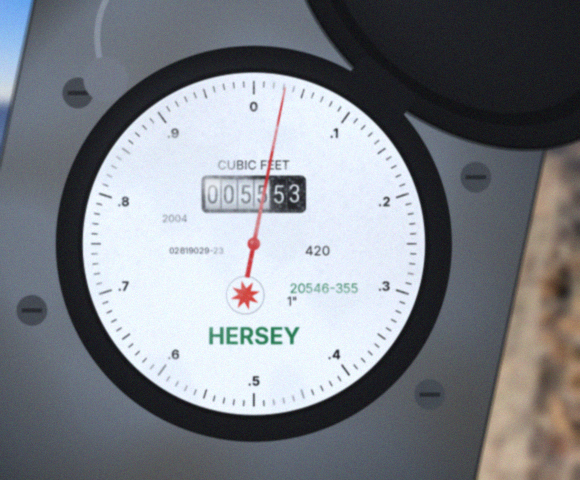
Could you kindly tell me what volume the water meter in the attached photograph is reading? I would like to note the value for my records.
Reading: 5553.03 ft³
